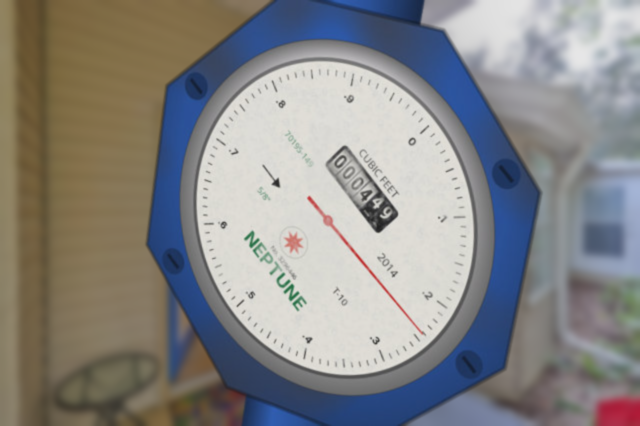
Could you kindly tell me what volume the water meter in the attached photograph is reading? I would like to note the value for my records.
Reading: 449.24 ft³
